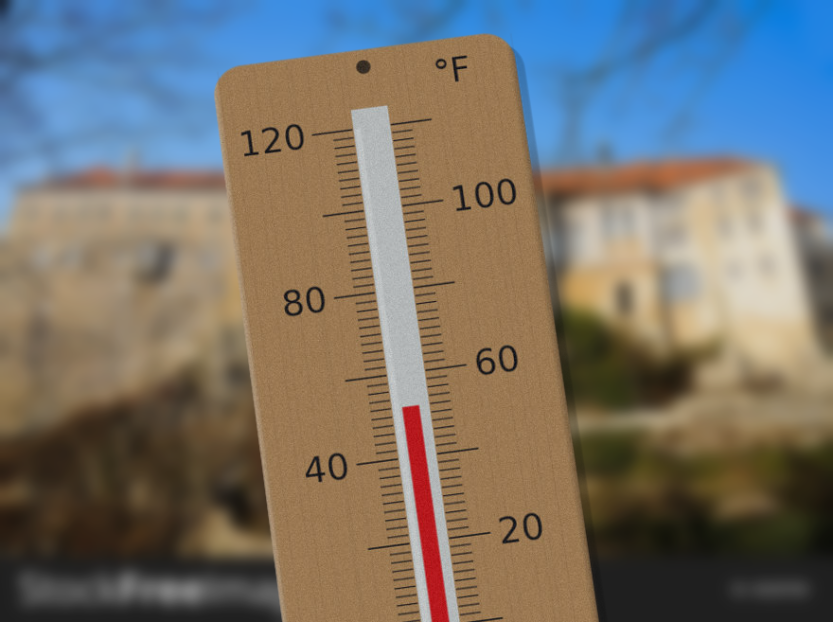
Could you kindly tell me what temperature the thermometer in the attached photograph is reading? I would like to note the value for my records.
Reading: 52 °F
